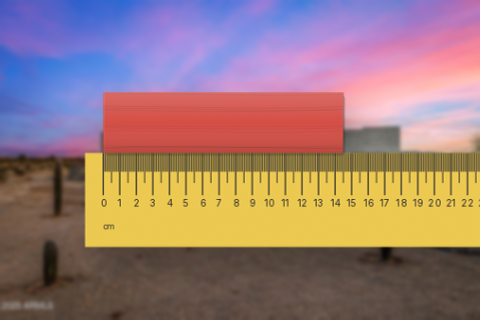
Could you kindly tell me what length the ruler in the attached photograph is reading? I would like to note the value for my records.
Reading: 14.5 cm
